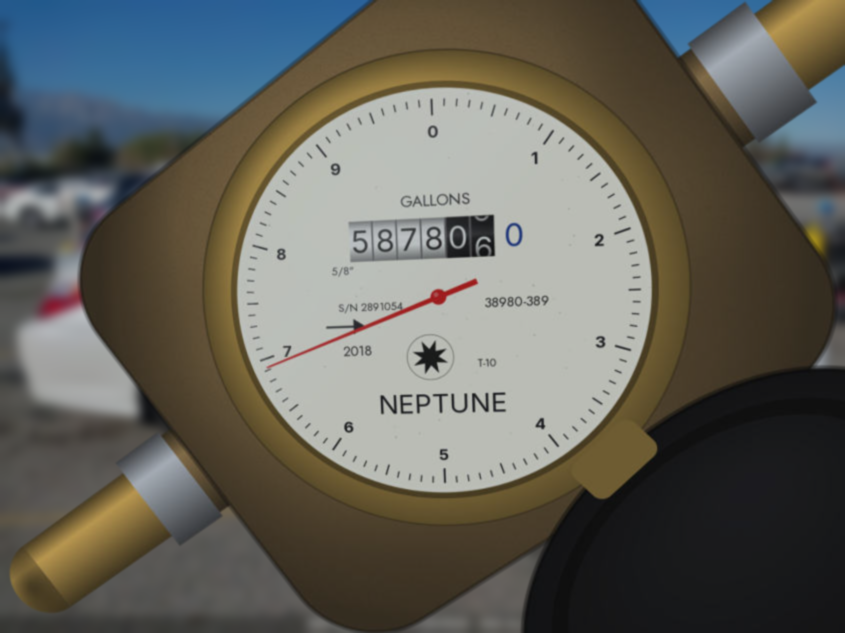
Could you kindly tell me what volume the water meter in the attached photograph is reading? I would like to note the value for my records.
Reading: 5878056.9 gal
